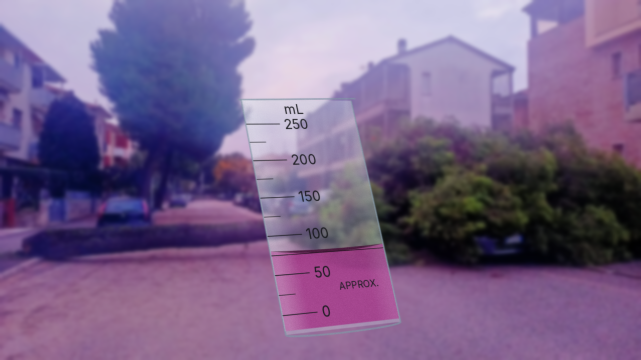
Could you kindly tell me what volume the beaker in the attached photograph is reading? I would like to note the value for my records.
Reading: 75 mL
